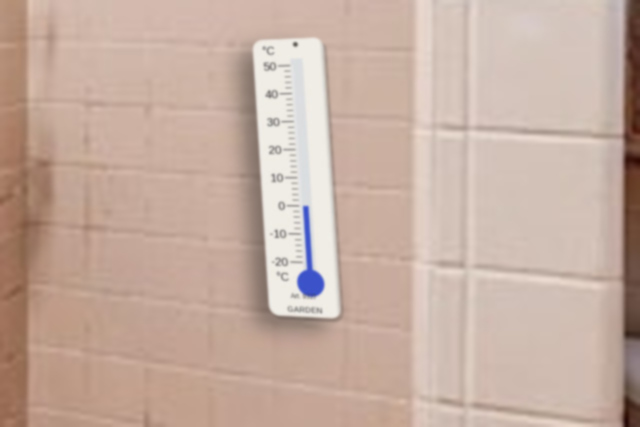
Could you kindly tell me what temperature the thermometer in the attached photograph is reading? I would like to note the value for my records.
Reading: 0 °C
